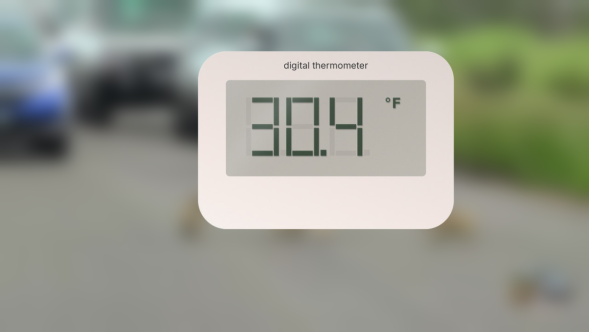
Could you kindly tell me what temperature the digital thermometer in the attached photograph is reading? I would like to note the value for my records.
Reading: 30.4 °F
